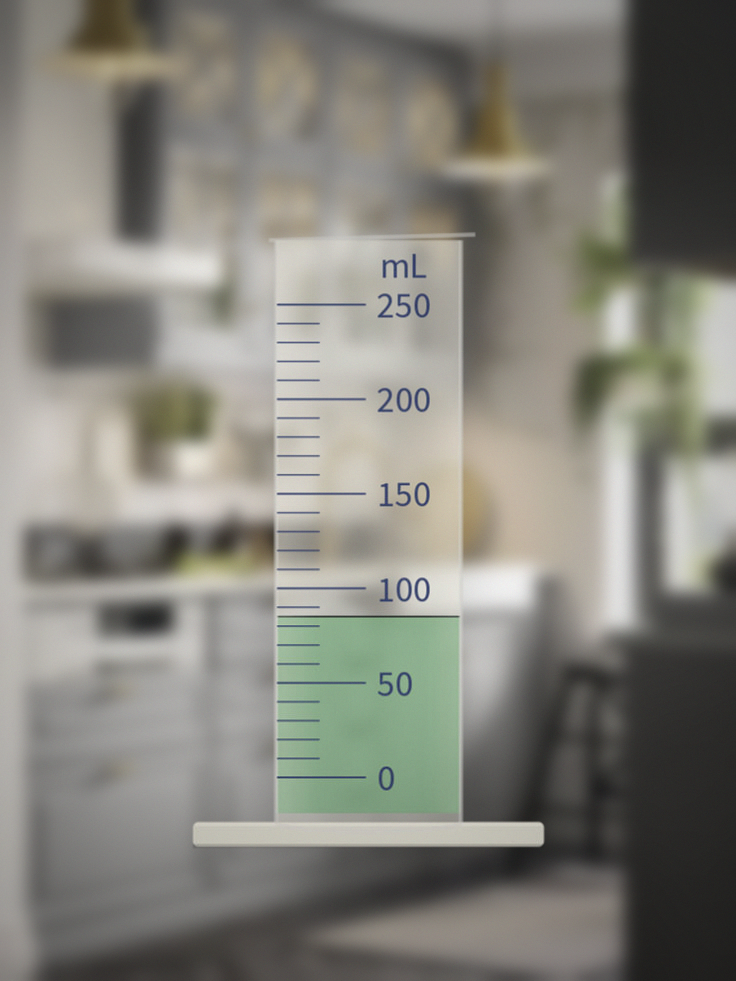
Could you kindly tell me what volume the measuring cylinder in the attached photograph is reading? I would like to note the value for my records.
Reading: 85 mL
